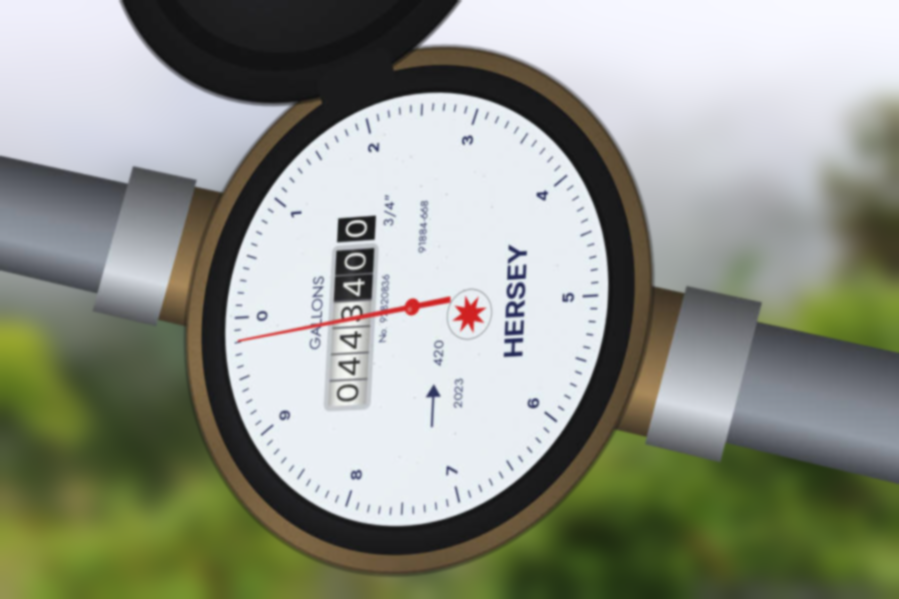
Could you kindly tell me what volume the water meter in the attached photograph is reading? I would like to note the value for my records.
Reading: 443399.8 gal
